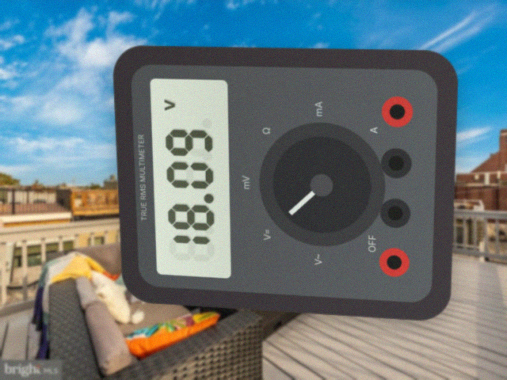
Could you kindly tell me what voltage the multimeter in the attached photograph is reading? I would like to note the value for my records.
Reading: 18.09 V
